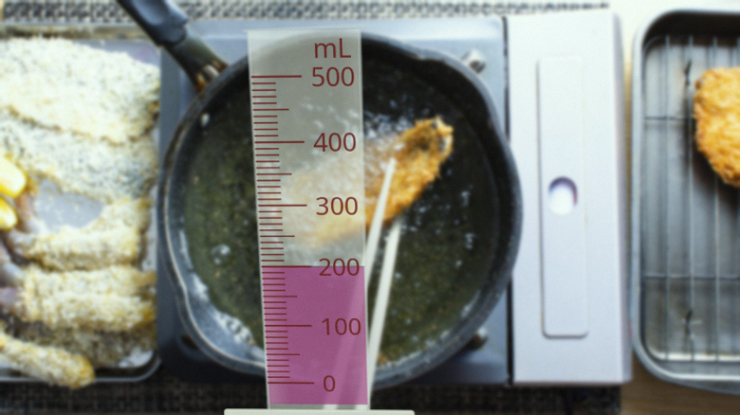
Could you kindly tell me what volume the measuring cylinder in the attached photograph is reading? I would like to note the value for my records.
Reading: 200 mL
